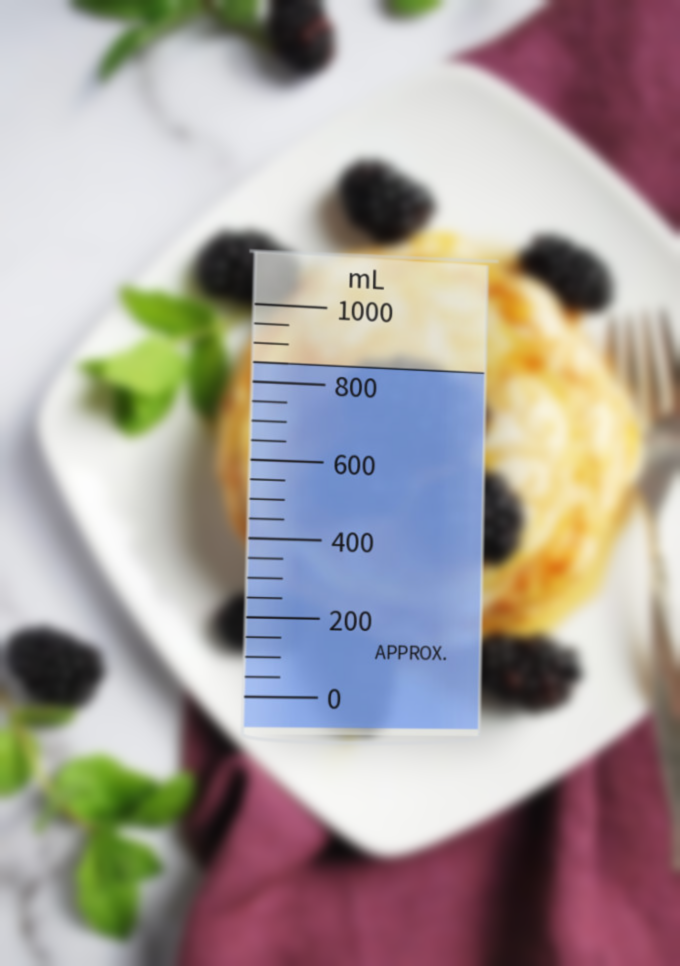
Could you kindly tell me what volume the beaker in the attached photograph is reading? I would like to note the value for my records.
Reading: 850 mL
